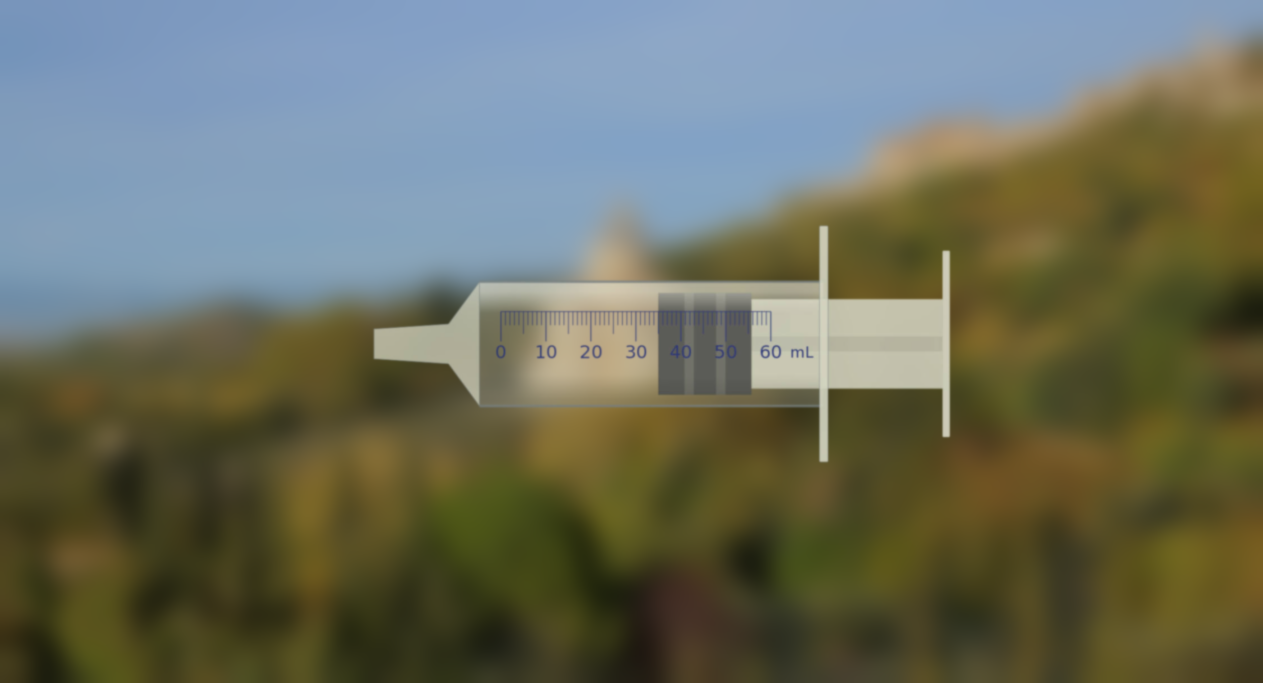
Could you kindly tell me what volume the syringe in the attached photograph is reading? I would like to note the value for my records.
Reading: 35 mL
